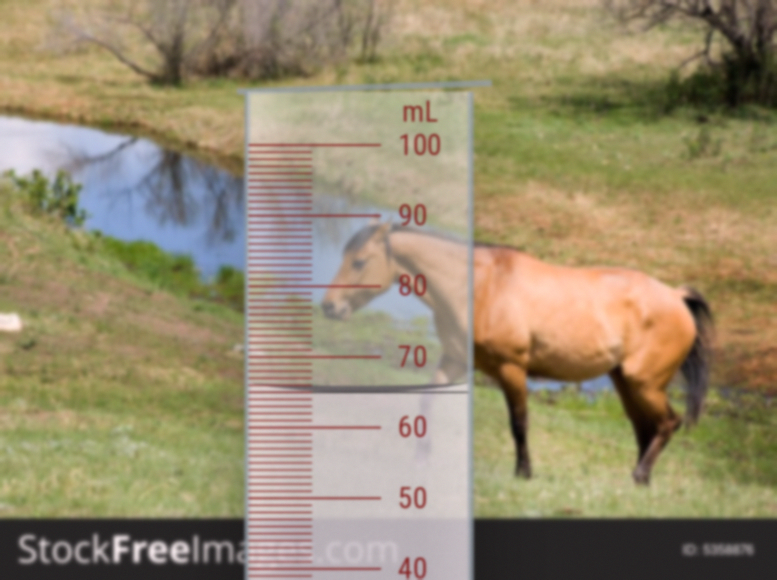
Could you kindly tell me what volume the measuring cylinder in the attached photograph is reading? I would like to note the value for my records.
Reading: 65 mL
